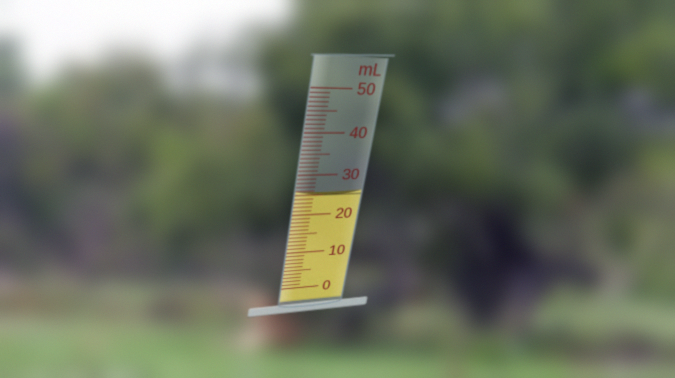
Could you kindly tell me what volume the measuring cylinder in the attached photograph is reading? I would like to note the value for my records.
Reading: 25 mL
